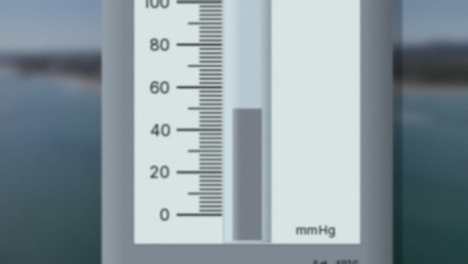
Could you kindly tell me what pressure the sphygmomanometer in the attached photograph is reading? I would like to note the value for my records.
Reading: 50 mmHg
